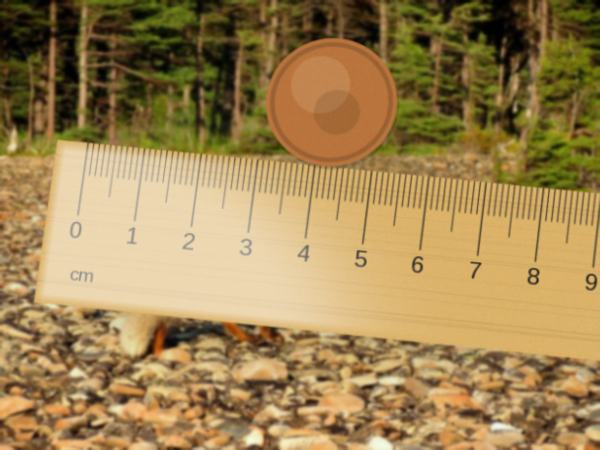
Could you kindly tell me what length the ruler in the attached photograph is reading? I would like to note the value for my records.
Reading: 2.3 cm
